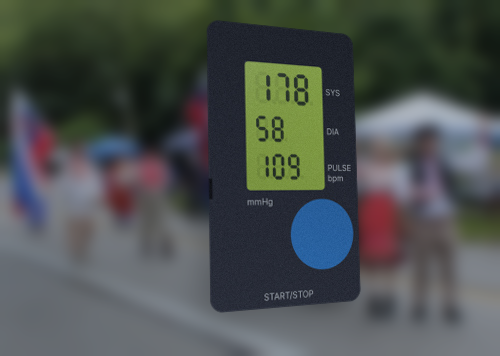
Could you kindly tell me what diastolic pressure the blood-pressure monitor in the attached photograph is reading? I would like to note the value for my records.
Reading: 58 mmHg
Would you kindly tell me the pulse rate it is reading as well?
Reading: 109 bpm
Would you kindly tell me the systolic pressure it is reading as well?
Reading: 178 mmHg
